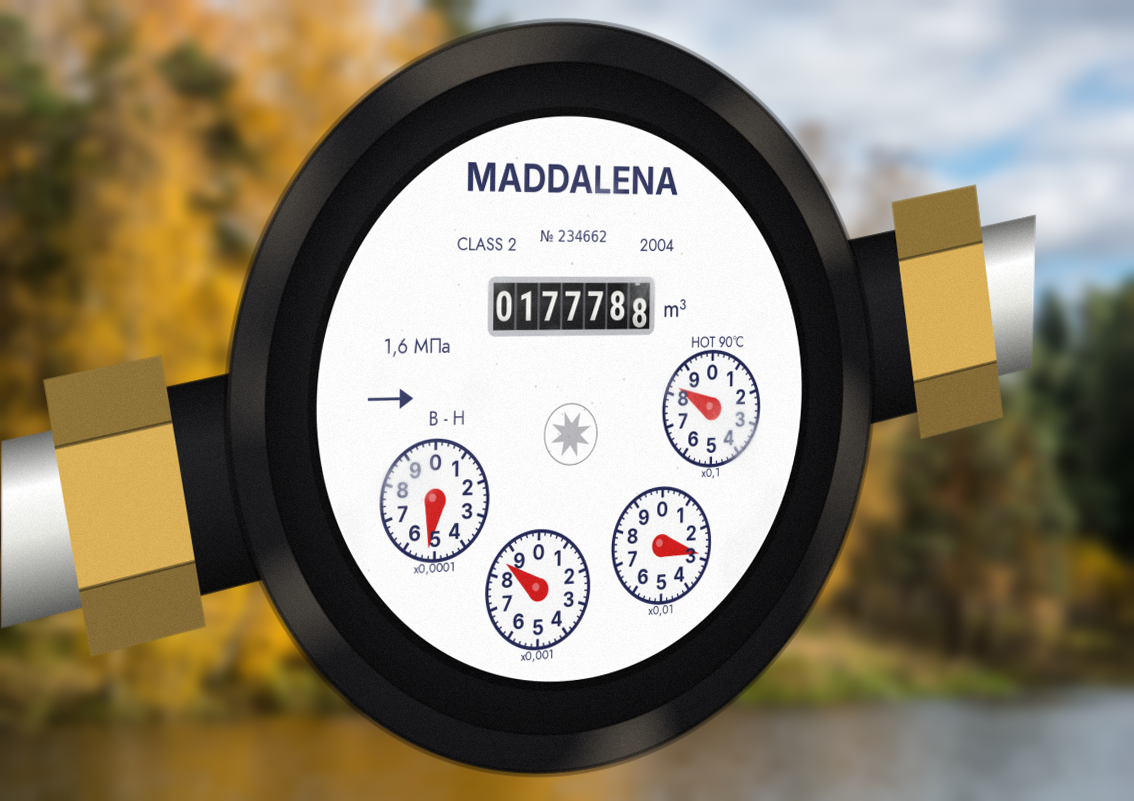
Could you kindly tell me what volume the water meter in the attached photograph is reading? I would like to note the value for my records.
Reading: 177787.8285 m³
